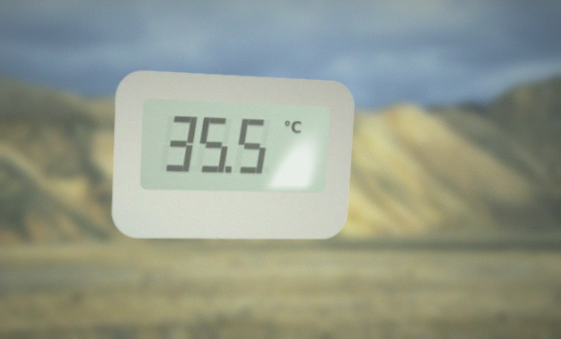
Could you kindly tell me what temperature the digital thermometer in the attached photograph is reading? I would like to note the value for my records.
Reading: 35.5 °C
